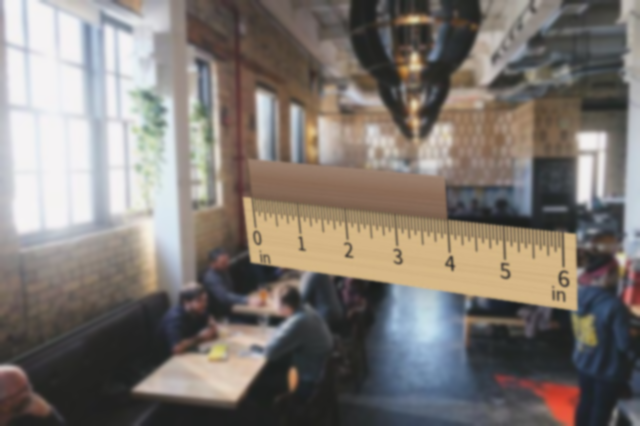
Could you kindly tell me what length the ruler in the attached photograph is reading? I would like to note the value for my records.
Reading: 4 in
